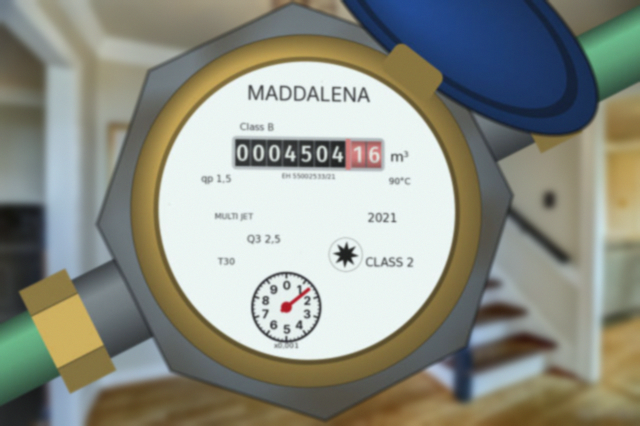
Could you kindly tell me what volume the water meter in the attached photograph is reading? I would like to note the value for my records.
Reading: 4504.161 m³
